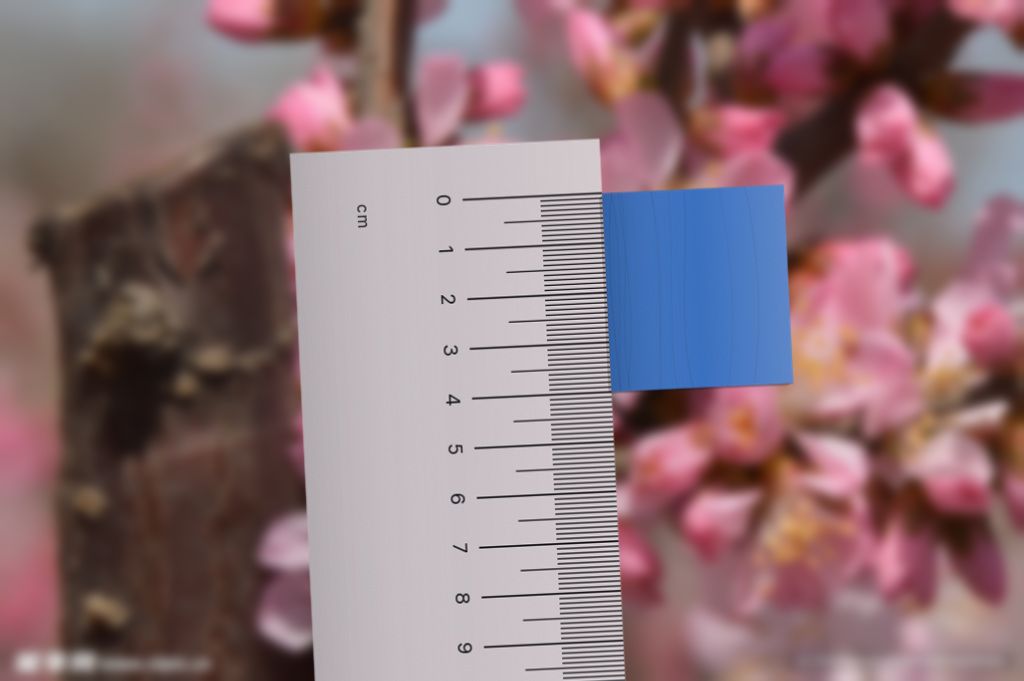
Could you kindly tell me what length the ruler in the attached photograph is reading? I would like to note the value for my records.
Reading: 4 cm
